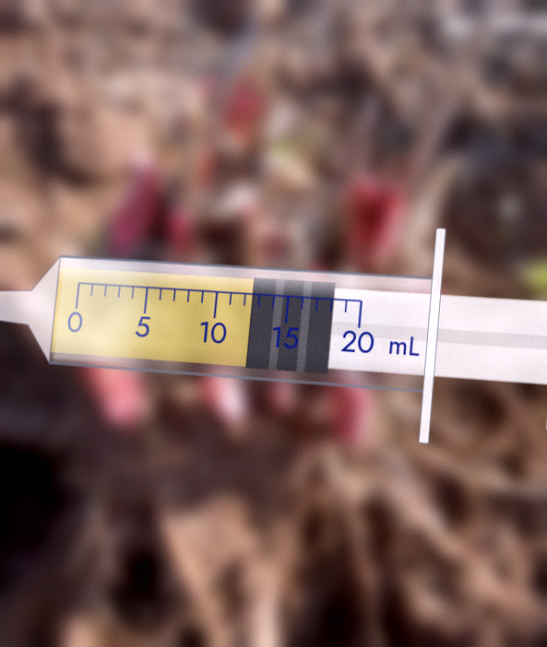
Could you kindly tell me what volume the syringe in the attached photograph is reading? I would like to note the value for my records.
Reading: 12.5 mL
